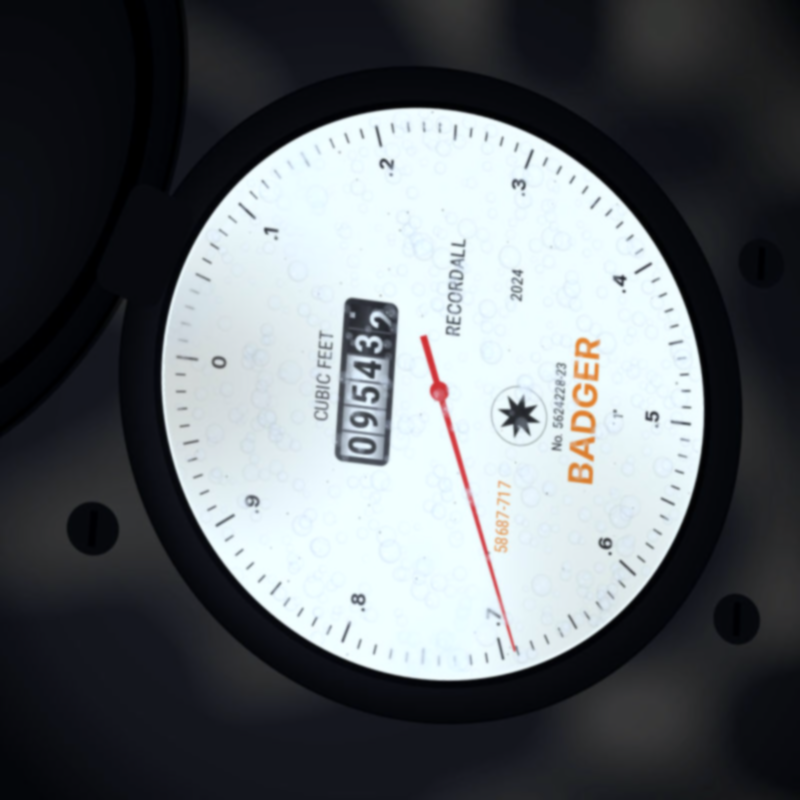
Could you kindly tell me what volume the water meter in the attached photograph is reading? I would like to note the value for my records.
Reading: 95431.69 ft³
